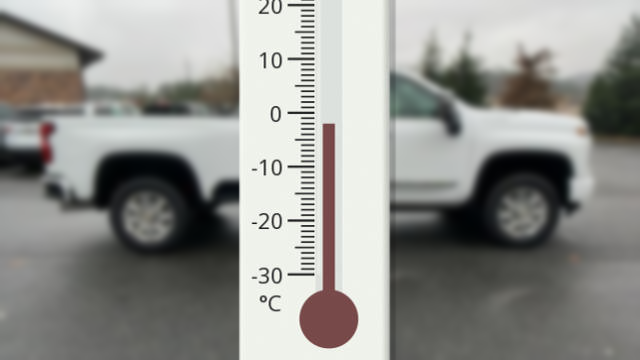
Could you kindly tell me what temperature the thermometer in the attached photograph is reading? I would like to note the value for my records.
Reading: -2 °C
